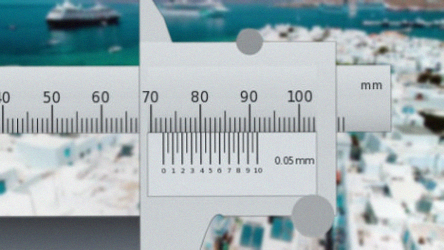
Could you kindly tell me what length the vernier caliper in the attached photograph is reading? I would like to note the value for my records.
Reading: 72.5 mm
